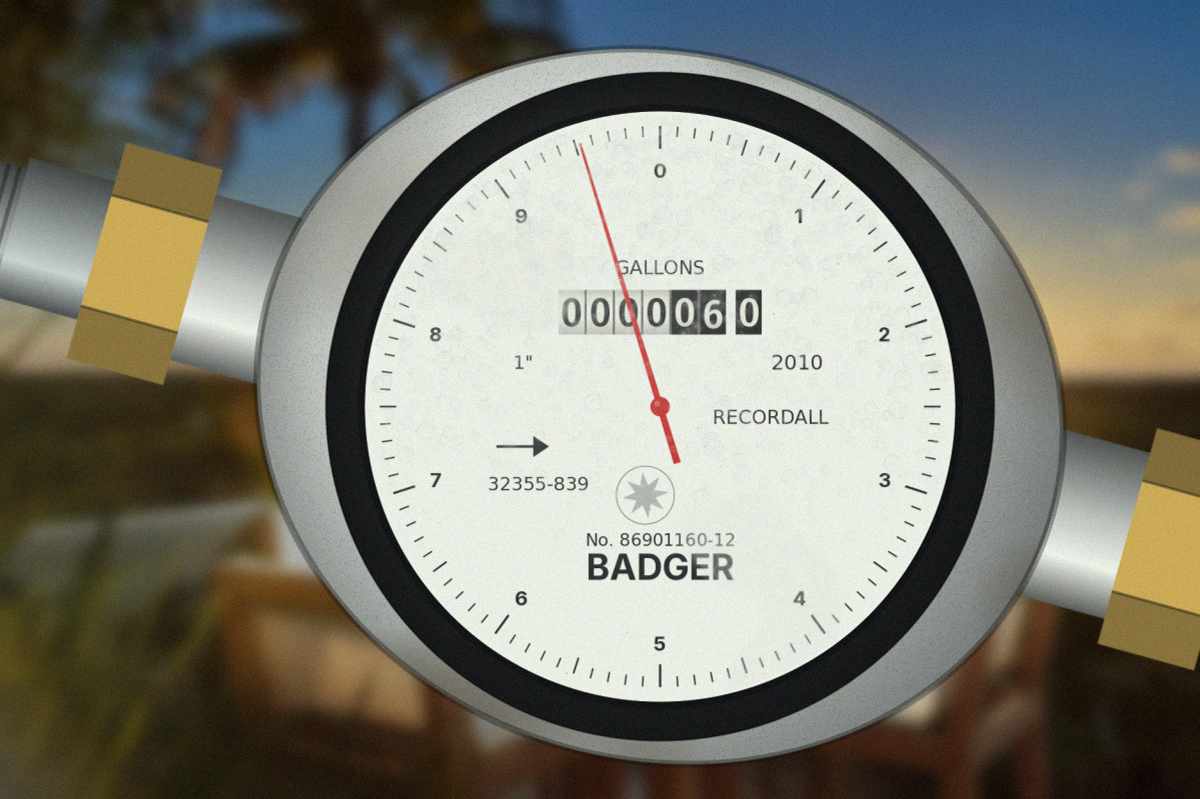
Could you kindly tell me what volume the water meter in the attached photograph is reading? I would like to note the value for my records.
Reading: 59.5 gal
